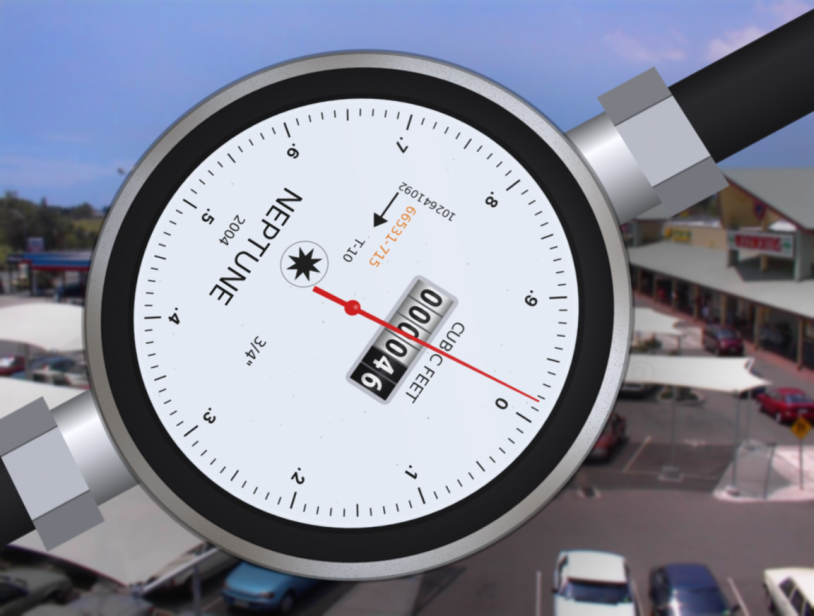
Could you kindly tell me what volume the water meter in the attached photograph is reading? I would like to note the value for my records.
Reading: 45.98 ft³
